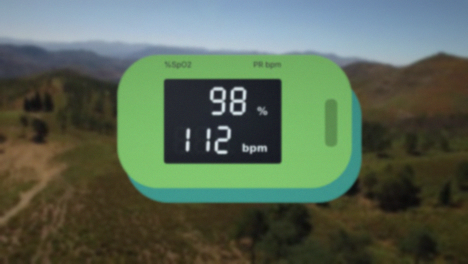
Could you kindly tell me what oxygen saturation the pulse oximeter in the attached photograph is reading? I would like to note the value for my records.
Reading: 98 %
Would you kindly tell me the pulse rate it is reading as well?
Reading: 112 bpm
